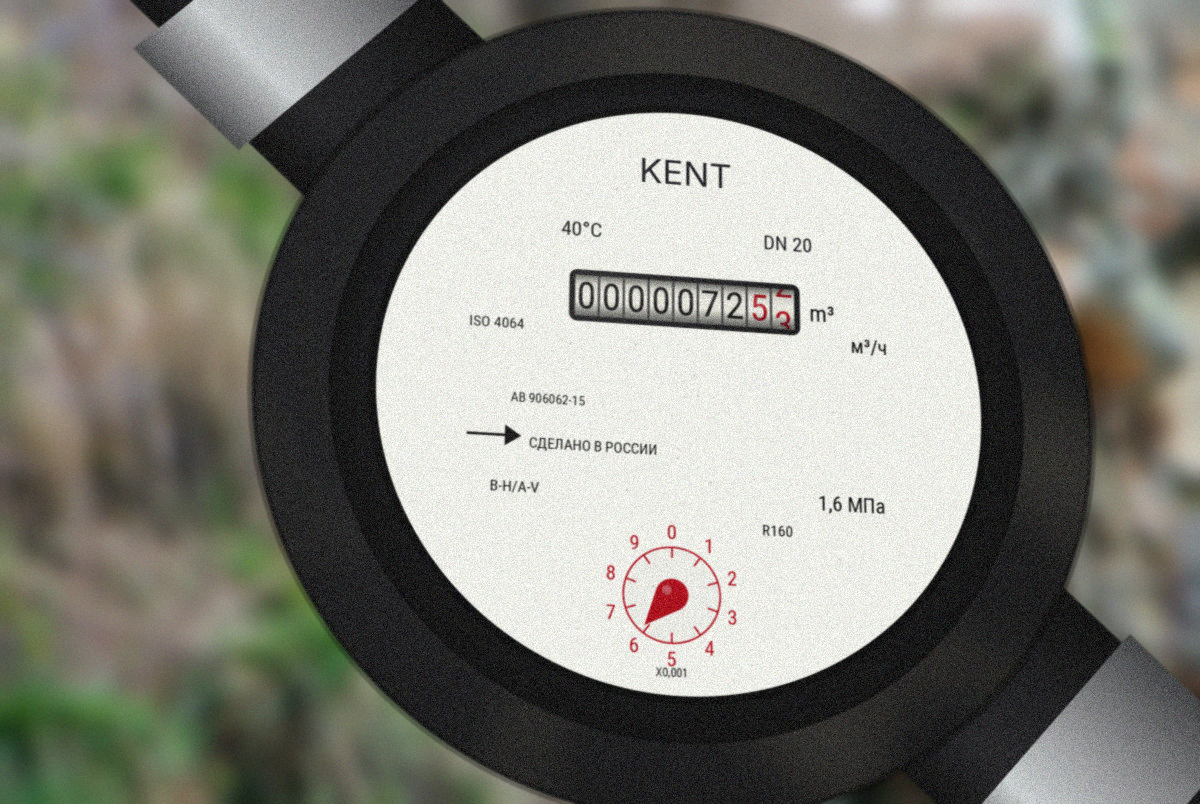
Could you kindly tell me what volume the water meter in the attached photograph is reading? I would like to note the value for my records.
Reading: 72.526 m³
